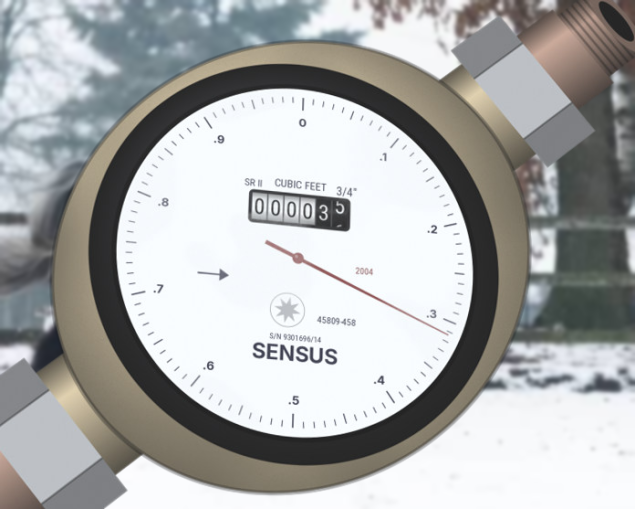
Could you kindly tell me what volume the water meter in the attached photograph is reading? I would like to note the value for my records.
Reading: 35.31 ft³
